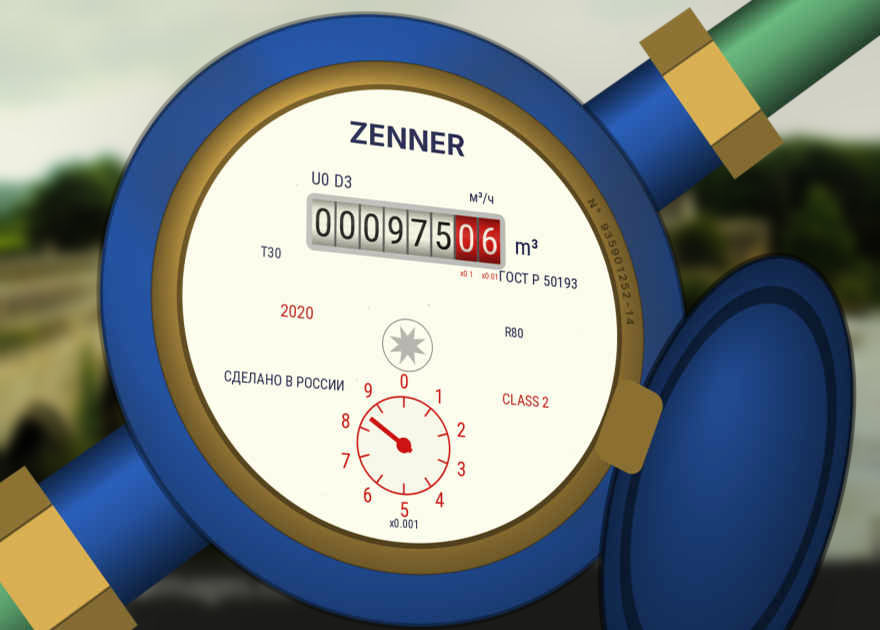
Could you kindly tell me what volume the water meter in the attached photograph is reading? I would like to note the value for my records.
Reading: 975.068 m³
